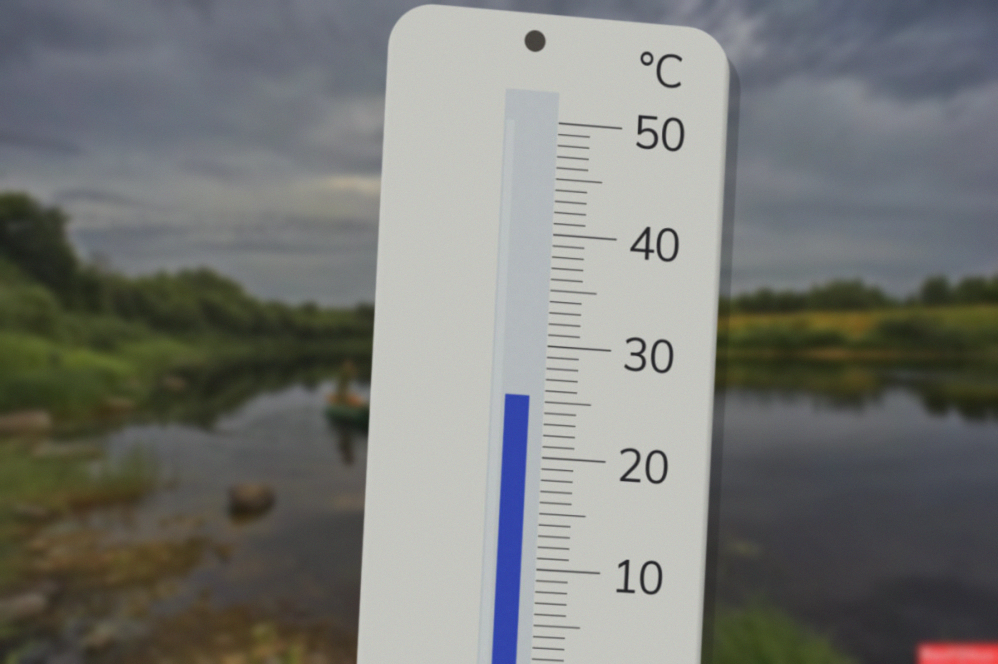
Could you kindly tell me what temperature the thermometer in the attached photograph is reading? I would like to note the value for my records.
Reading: 25.5 °C
